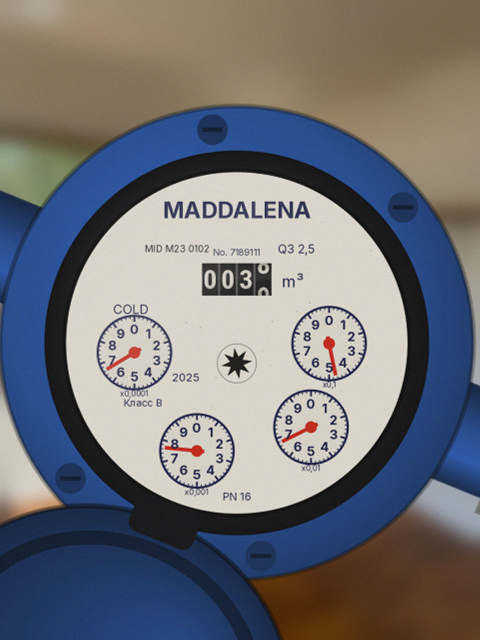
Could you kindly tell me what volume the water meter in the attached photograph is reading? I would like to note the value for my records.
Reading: 38.4676 m³
